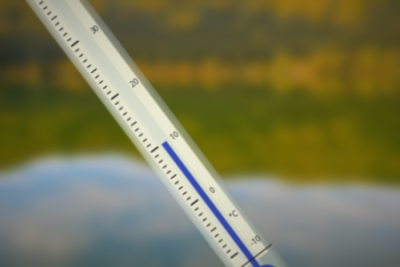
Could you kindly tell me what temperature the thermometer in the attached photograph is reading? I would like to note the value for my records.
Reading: 10 °C
